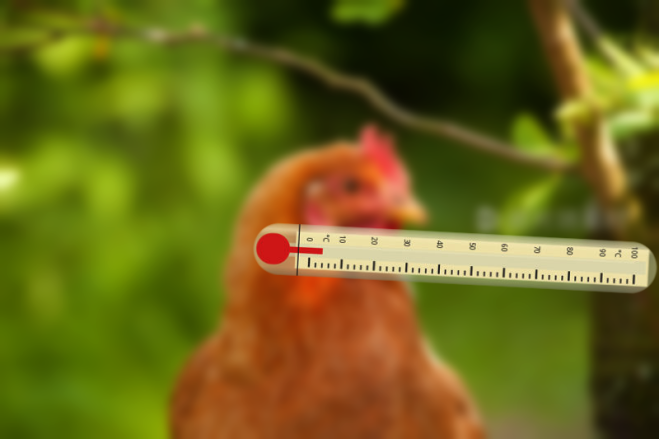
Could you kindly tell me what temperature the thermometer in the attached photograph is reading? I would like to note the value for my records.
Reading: 4 °C
